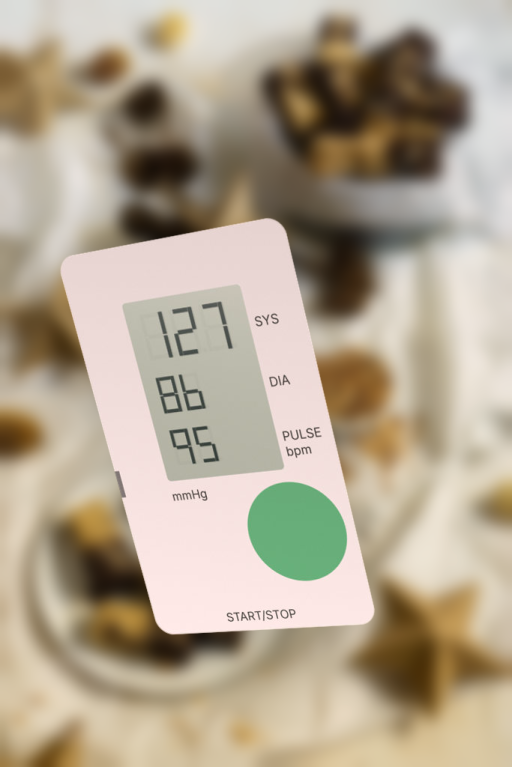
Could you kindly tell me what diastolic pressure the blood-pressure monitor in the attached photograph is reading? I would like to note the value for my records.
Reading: 86 mmHg
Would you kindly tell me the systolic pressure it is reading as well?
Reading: 127 mmHg
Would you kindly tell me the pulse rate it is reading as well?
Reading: 95 bpm
